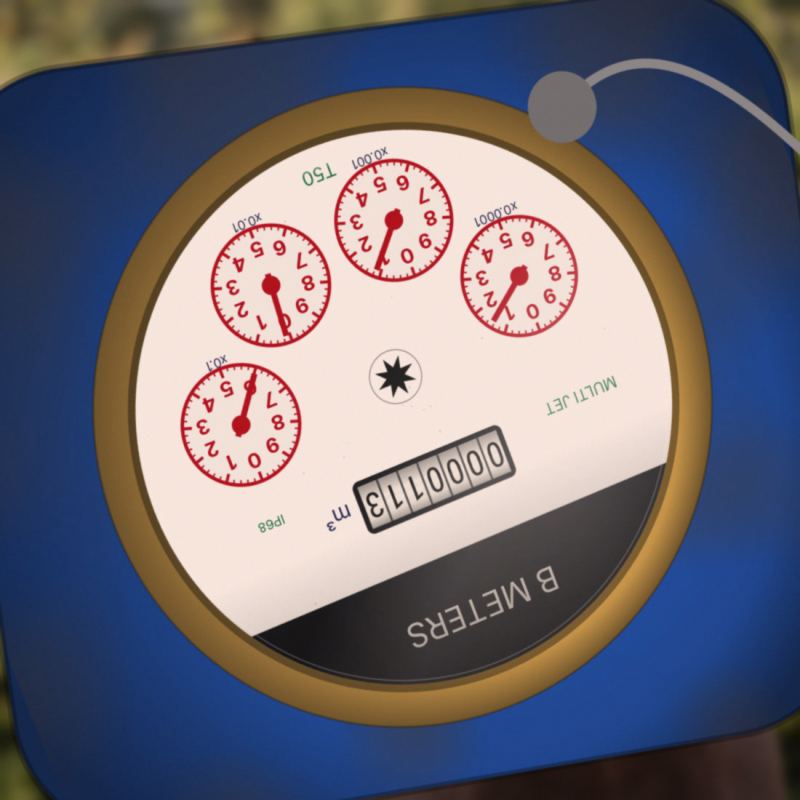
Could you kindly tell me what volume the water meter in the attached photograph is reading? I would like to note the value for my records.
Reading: 113.6011 m³
